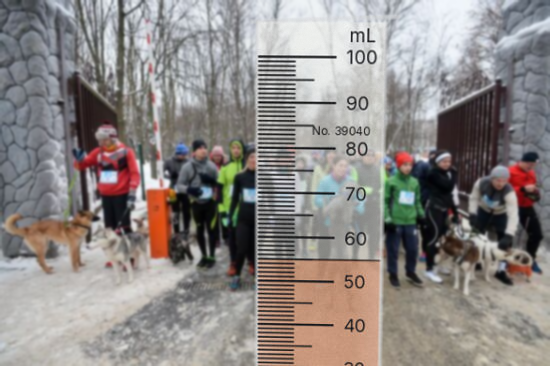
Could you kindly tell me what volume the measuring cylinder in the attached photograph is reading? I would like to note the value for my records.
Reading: 55 mL
